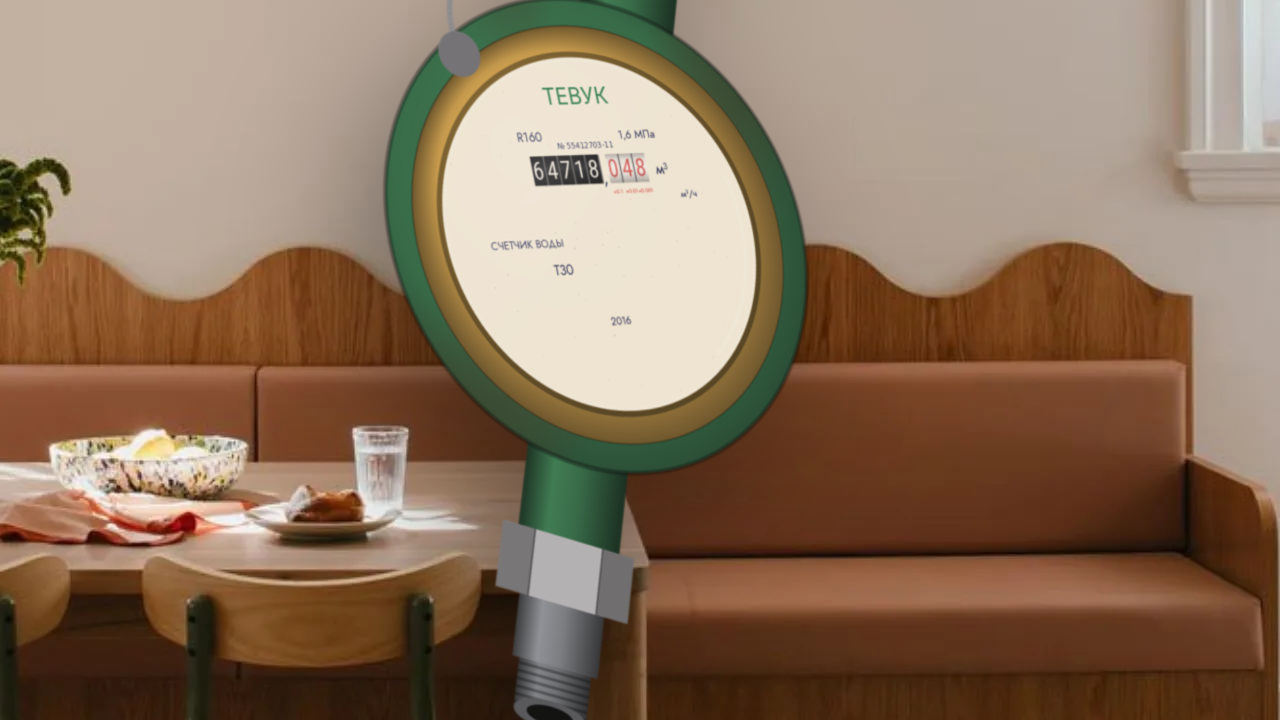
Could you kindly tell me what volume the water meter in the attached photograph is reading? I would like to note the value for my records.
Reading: 64718.048 m³
